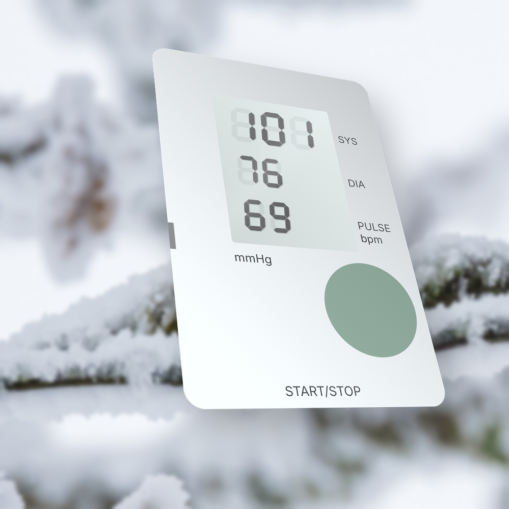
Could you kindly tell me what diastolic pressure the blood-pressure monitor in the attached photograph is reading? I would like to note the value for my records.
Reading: 76 mmHg
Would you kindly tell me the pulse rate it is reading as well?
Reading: 69 bpm
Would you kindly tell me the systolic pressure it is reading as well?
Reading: 101 mmHg
